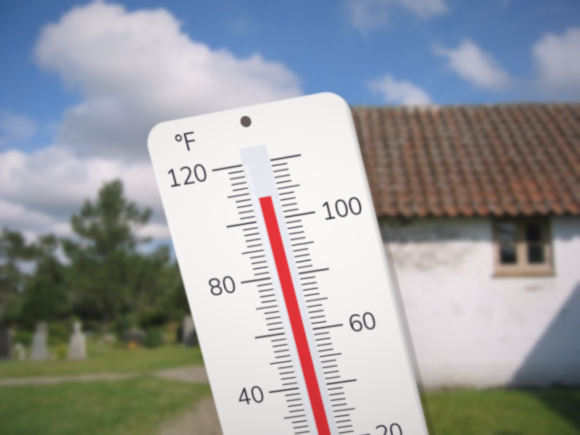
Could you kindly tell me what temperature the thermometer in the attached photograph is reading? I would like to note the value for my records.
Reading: 108 °F
